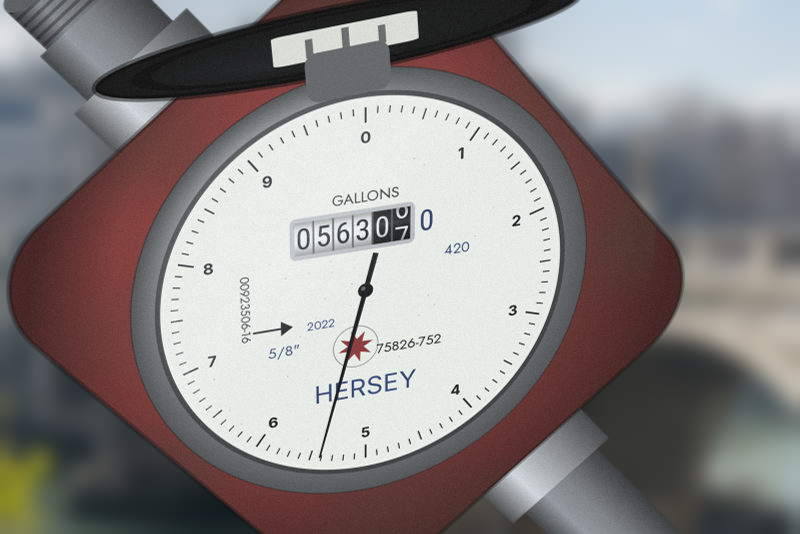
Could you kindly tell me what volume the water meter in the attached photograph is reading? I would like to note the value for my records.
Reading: 563065.4 gal
